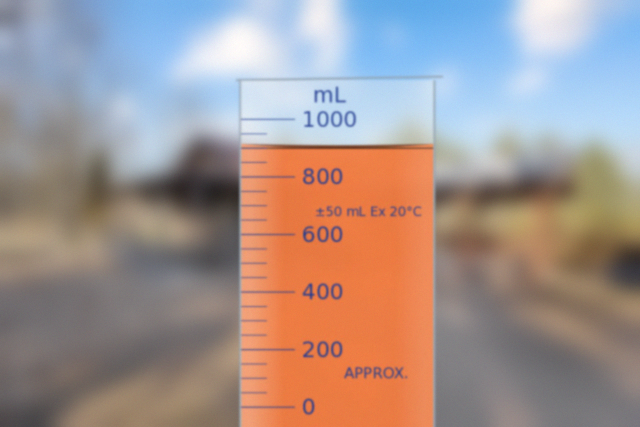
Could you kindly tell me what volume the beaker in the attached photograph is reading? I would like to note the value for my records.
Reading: 900 mL
